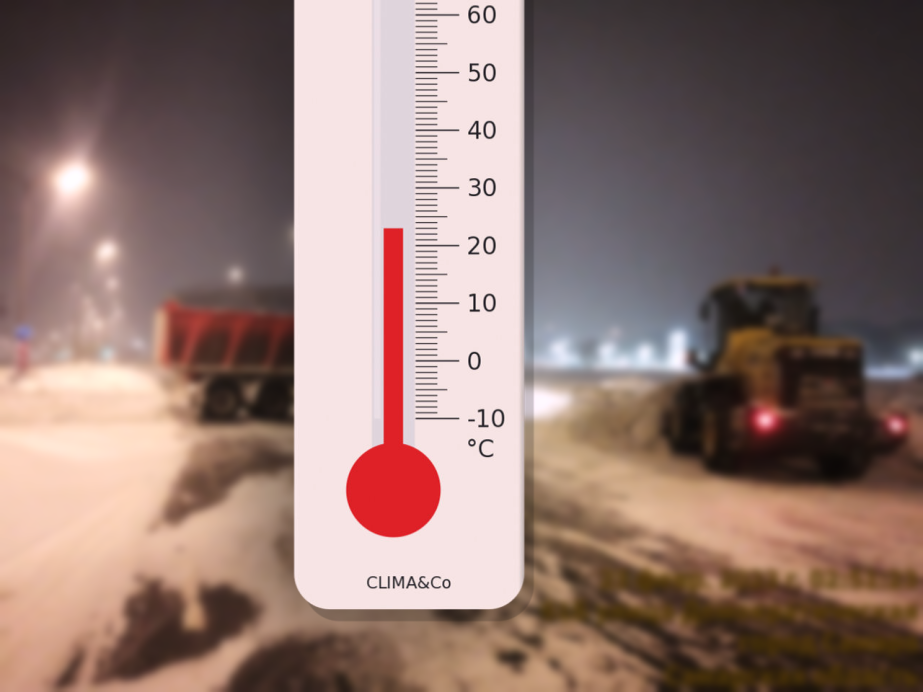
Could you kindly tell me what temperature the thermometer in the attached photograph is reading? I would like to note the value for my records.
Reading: 23 °C
